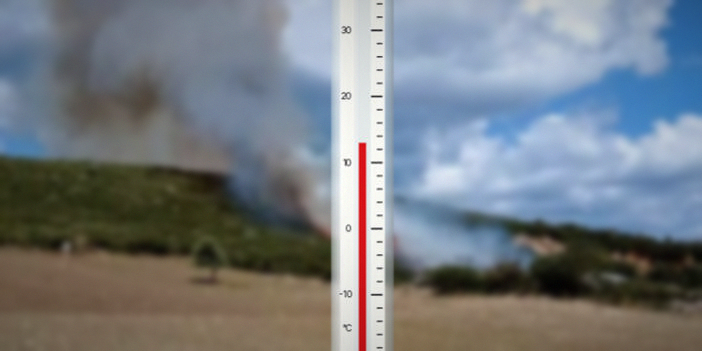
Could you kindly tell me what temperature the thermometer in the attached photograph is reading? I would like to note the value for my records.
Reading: 13 °C
